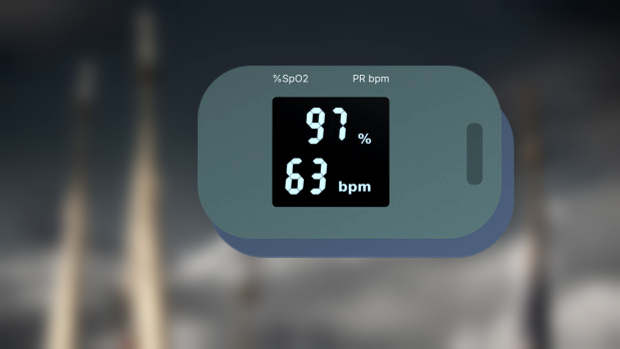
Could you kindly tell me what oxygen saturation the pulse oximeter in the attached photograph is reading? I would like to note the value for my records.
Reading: 97 %
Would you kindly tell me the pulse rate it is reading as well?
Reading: 63 bpm
